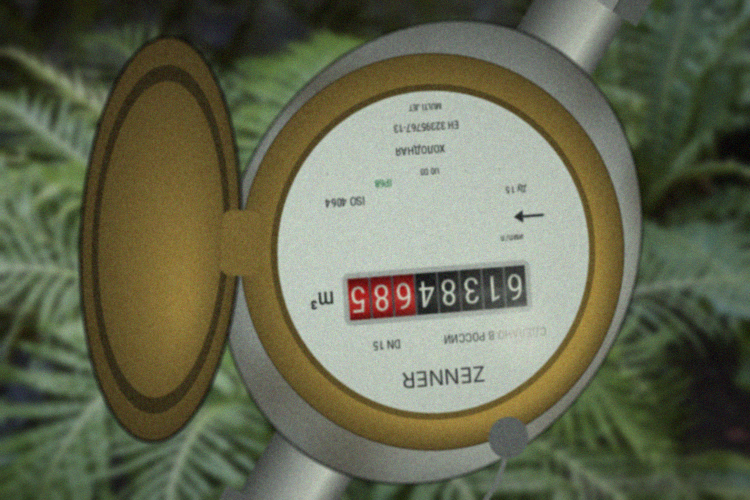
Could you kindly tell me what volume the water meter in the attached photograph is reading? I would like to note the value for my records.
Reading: 61384.685 m³
